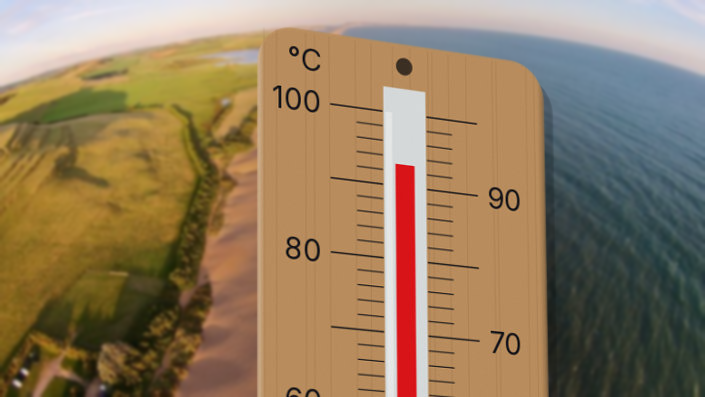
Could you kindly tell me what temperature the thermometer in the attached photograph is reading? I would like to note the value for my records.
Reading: 93 °C
